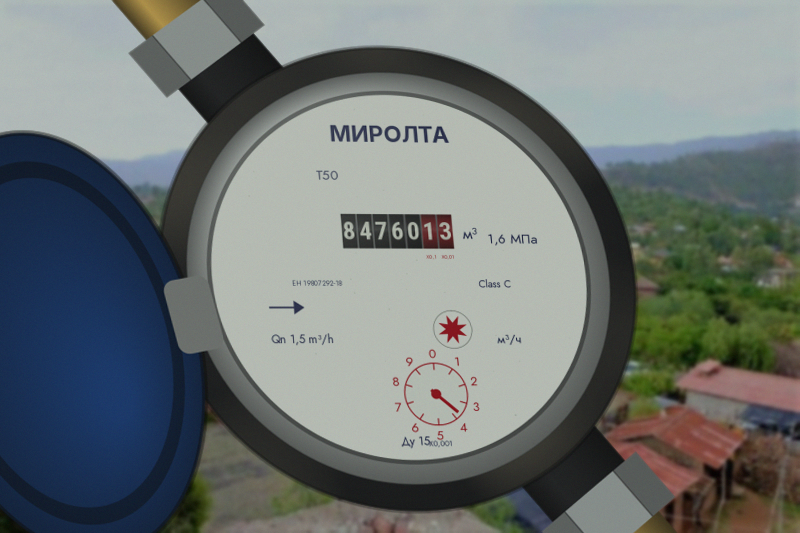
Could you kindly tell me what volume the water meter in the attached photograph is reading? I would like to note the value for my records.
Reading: 84760.133 m³
